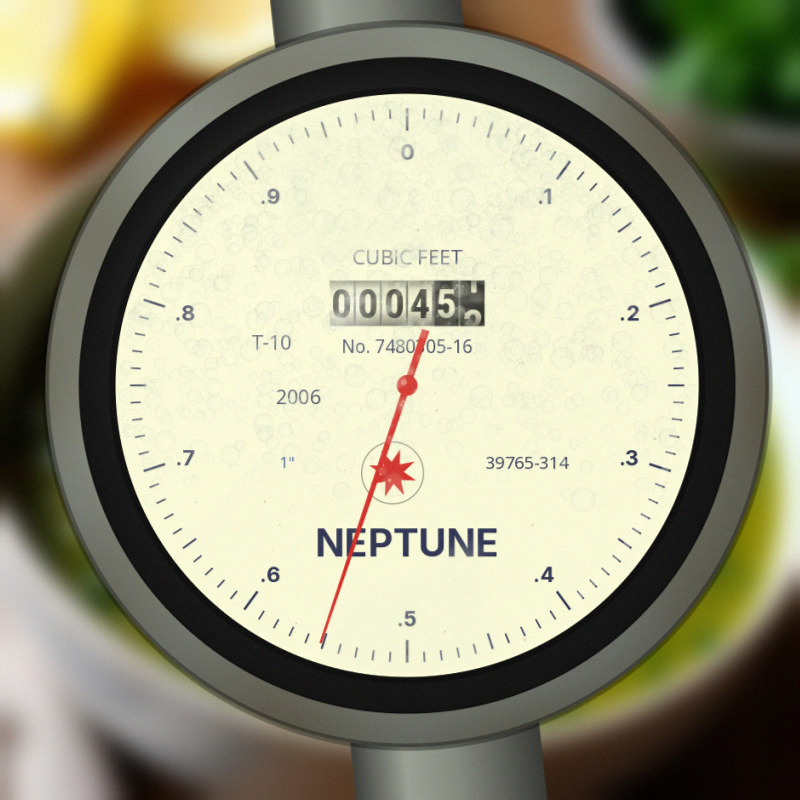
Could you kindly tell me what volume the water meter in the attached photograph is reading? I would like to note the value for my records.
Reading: 451.55 ft³
